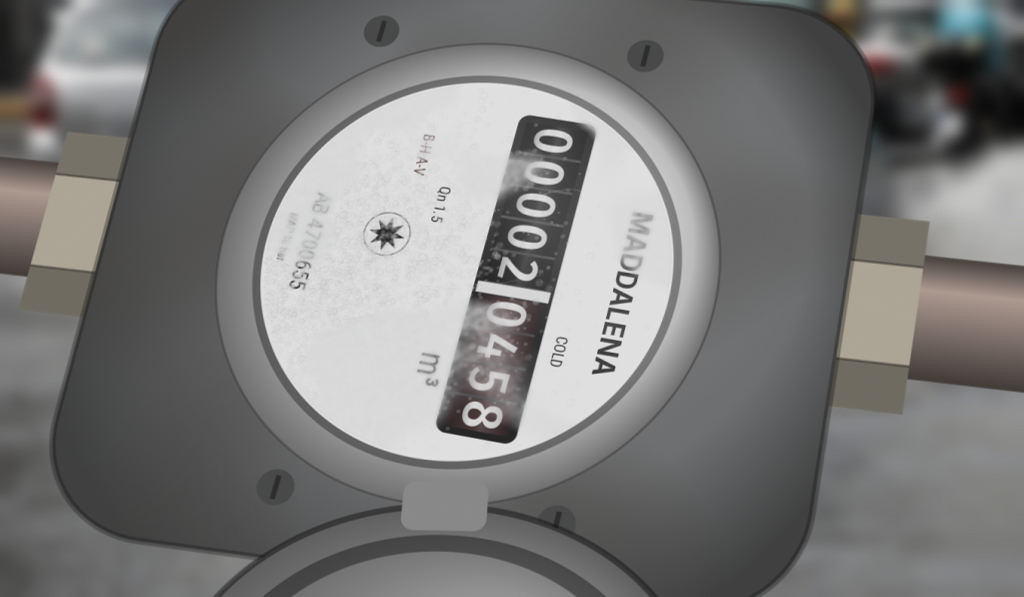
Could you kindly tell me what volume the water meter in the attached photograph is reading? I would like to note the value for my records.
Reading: 2.0458 m³
